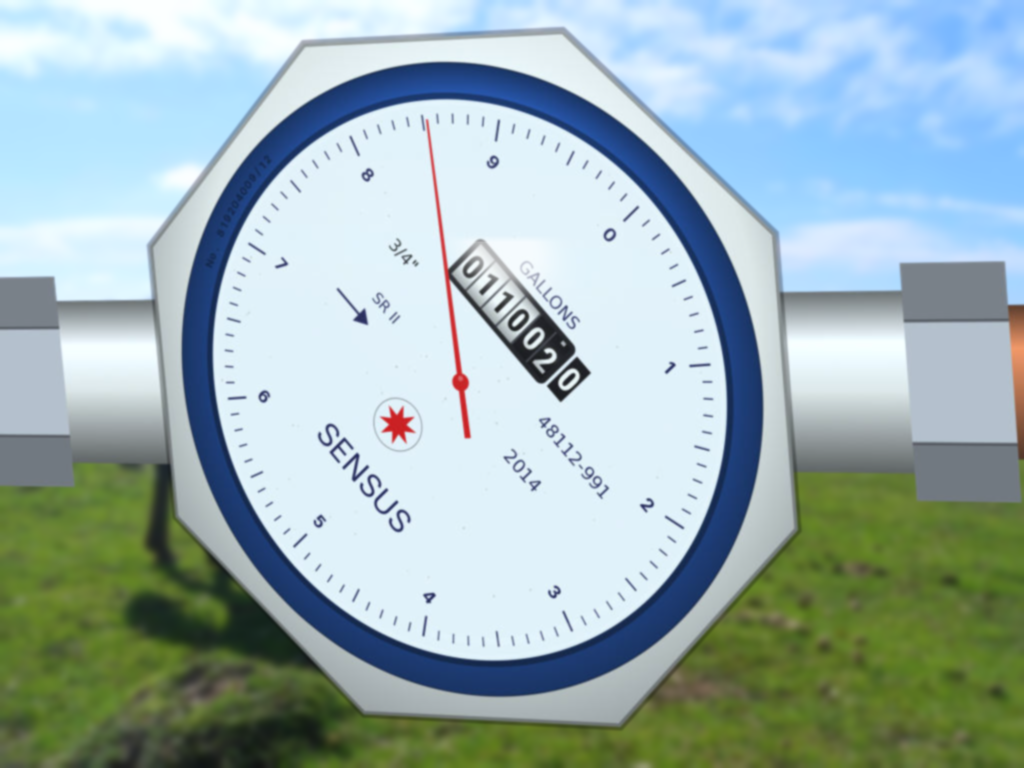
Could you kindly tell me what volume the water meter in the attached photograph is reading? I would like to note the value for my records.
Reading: 110018.5 gal
